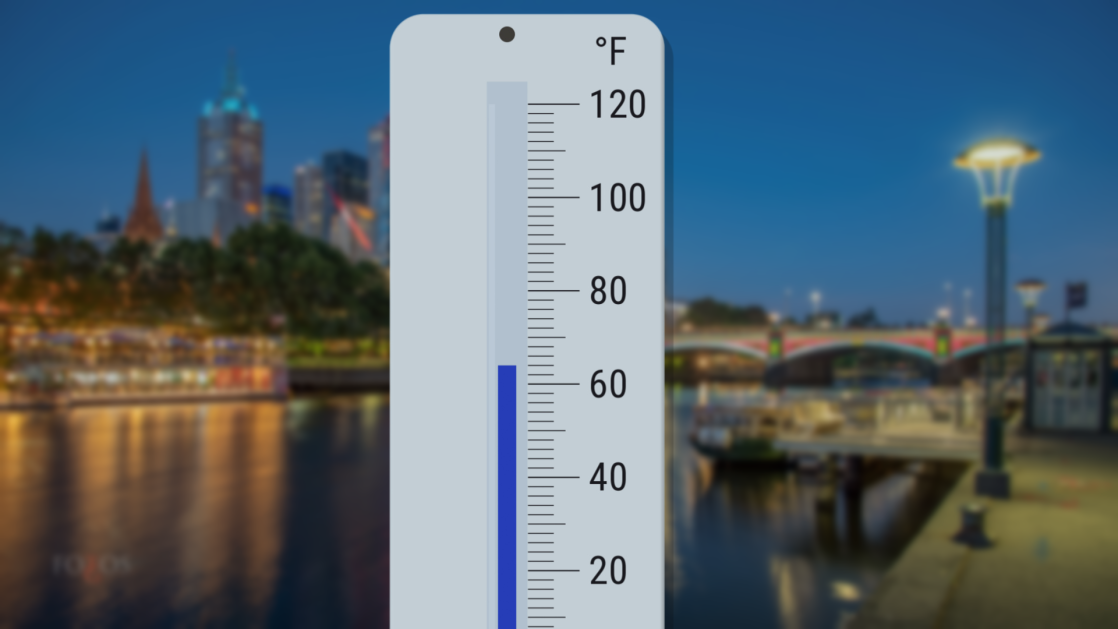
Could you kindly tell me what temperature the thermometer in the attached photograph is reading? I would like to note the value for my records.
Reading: 64 °F
